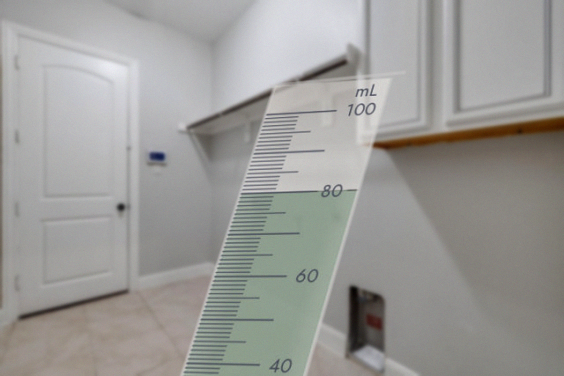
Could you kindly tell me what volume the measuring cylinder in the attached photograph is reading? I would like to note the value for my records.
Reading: 80 mL
